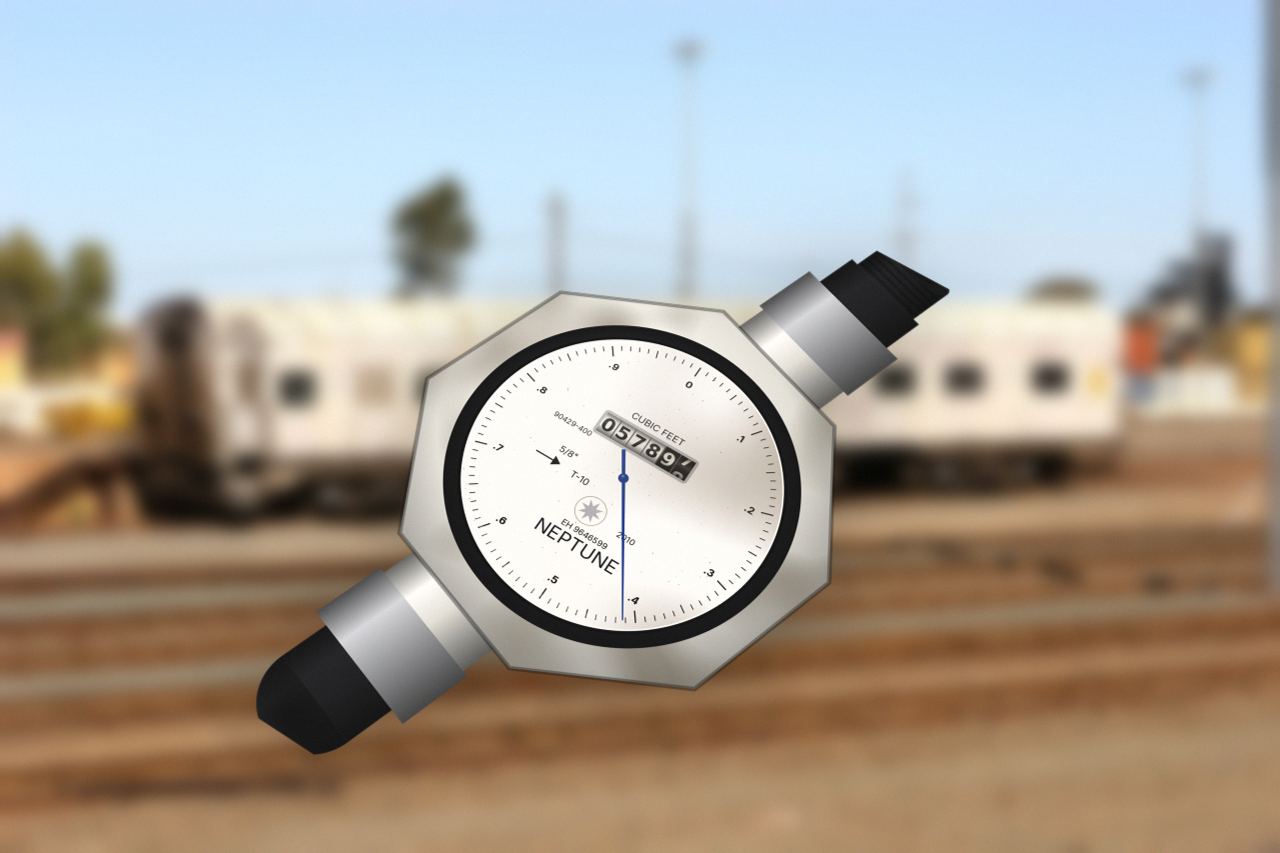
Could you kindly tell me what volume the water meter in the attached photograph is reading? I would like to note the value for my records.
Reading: 57897.41 ft³
